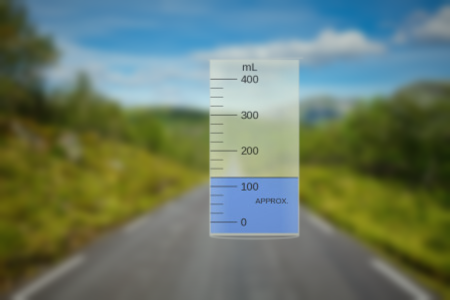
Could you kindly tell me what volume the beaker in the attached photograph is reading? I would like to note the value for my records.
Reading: 125 mL
